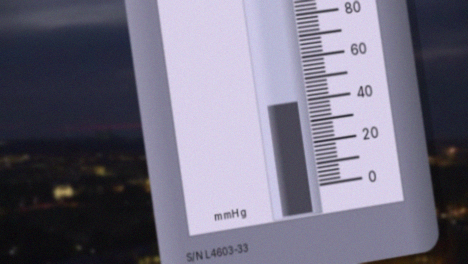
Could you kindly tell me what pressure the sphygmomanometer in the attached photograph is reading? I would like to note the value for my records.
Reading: 40 mmHg
